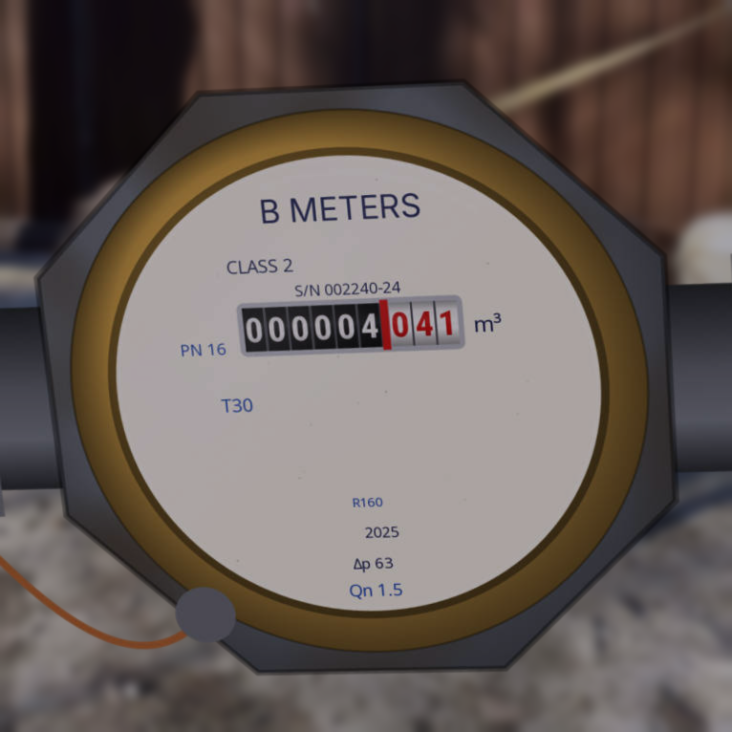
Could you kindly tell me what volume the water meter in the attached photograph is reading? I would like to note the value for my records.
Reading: 4.041 m³
